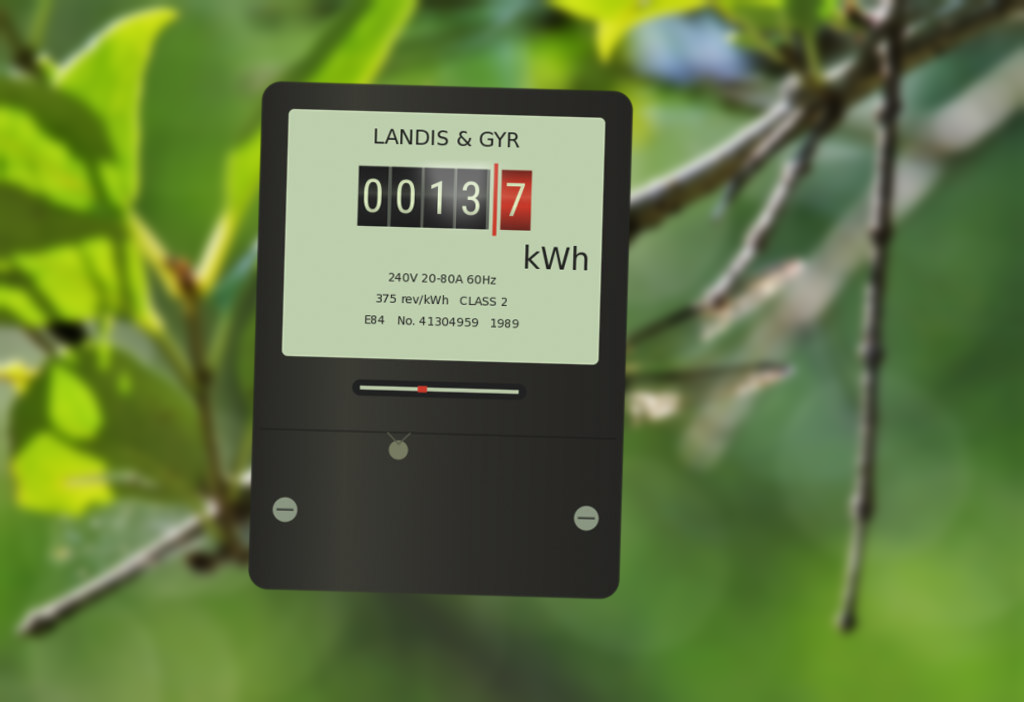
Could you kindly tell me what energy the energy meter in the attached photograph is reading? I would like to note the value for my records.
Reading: 13.7 kWh
